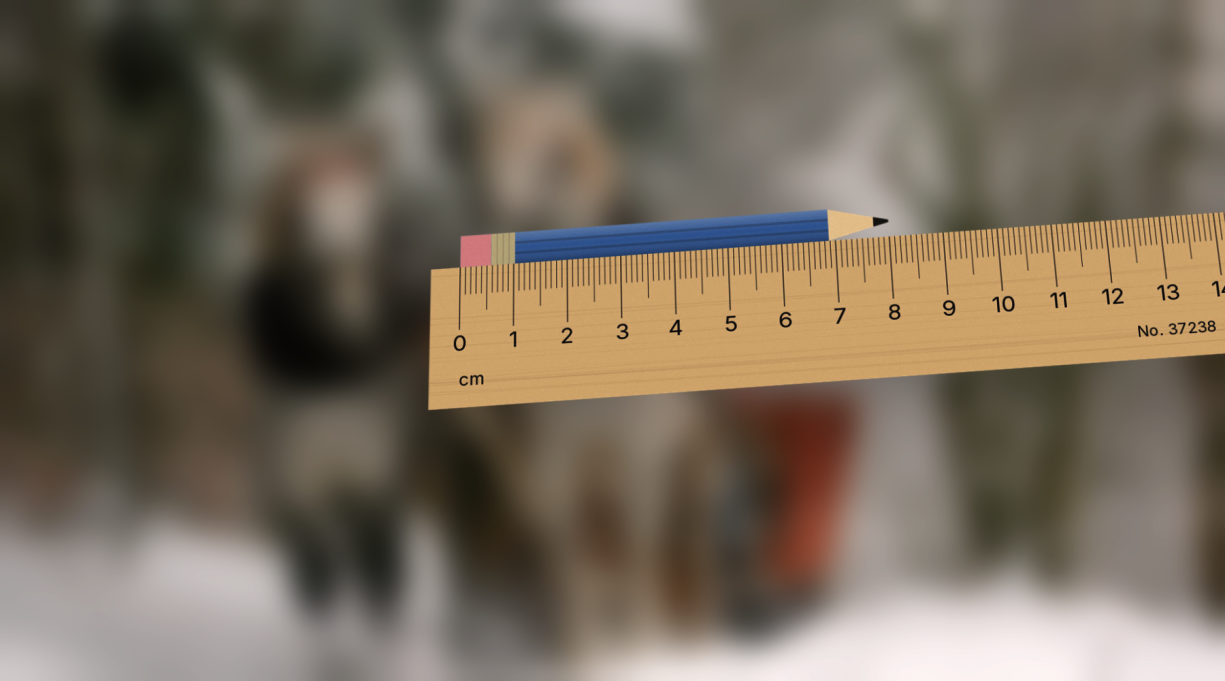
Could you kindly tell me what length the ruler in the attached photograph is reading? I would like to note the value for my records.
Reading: 8 cm
